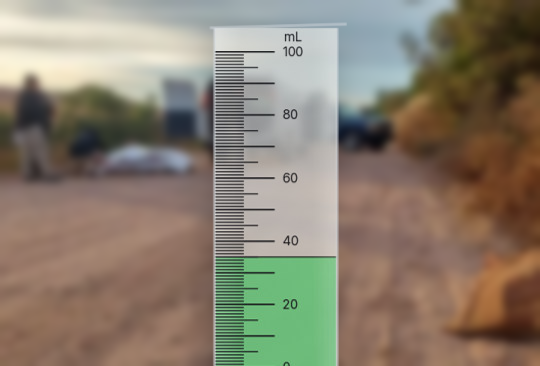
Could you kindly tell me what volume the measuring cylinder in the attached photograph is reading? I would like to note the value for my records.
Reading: 35 mL
